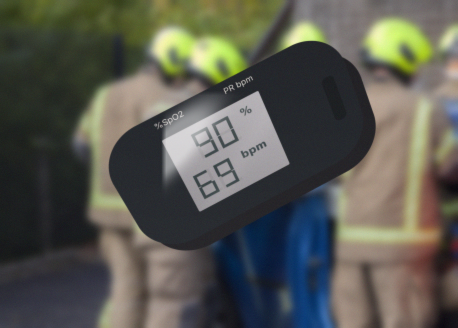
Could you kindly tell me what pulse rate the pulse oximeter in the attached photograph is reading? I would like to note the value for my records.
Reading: 69 bpm
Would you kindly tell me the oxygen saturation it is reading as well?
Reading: 90 %
